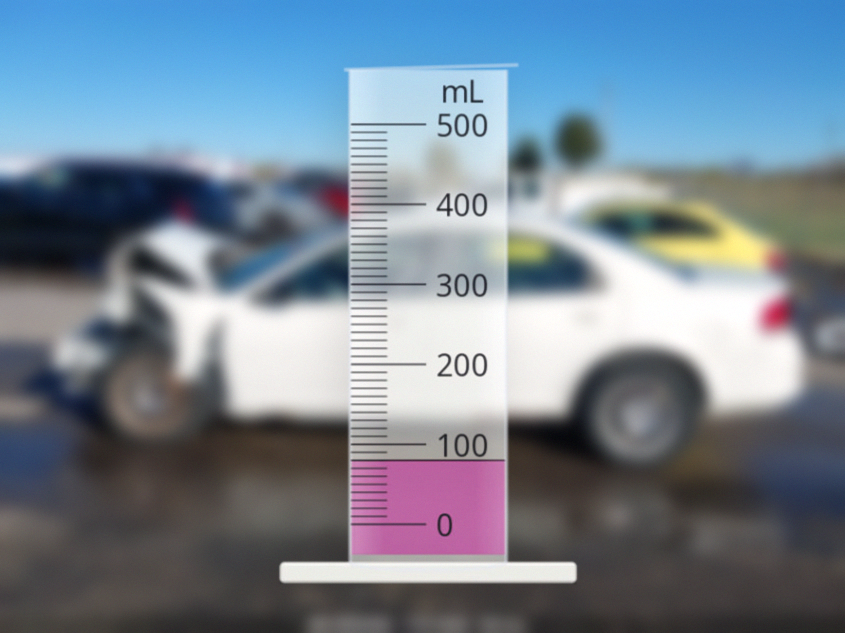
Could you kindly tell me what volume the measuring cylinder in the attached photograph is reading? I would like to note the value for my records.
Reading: 80 mL
